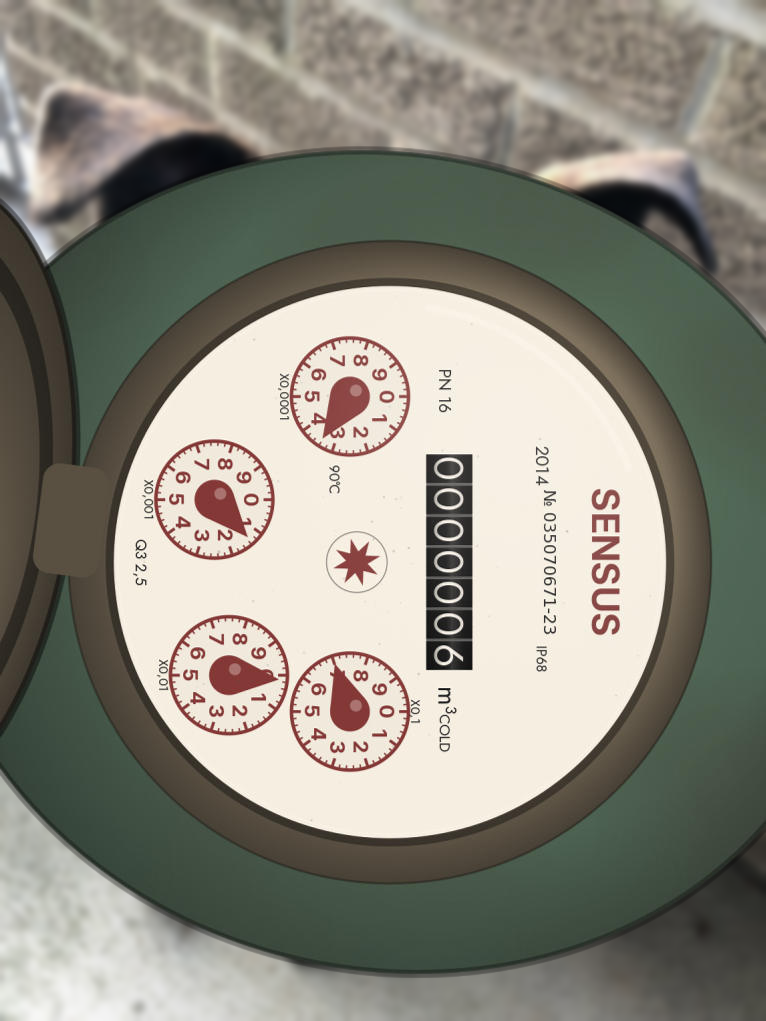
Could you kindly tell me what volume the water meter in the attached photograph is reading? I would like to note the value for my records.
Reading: 6.7013 m³
